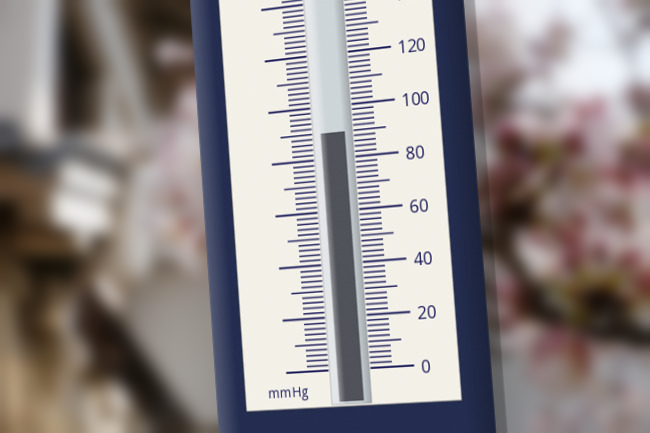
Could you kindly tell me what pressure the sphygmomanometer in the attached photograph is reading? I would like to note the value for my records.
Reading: 90 mmHg
